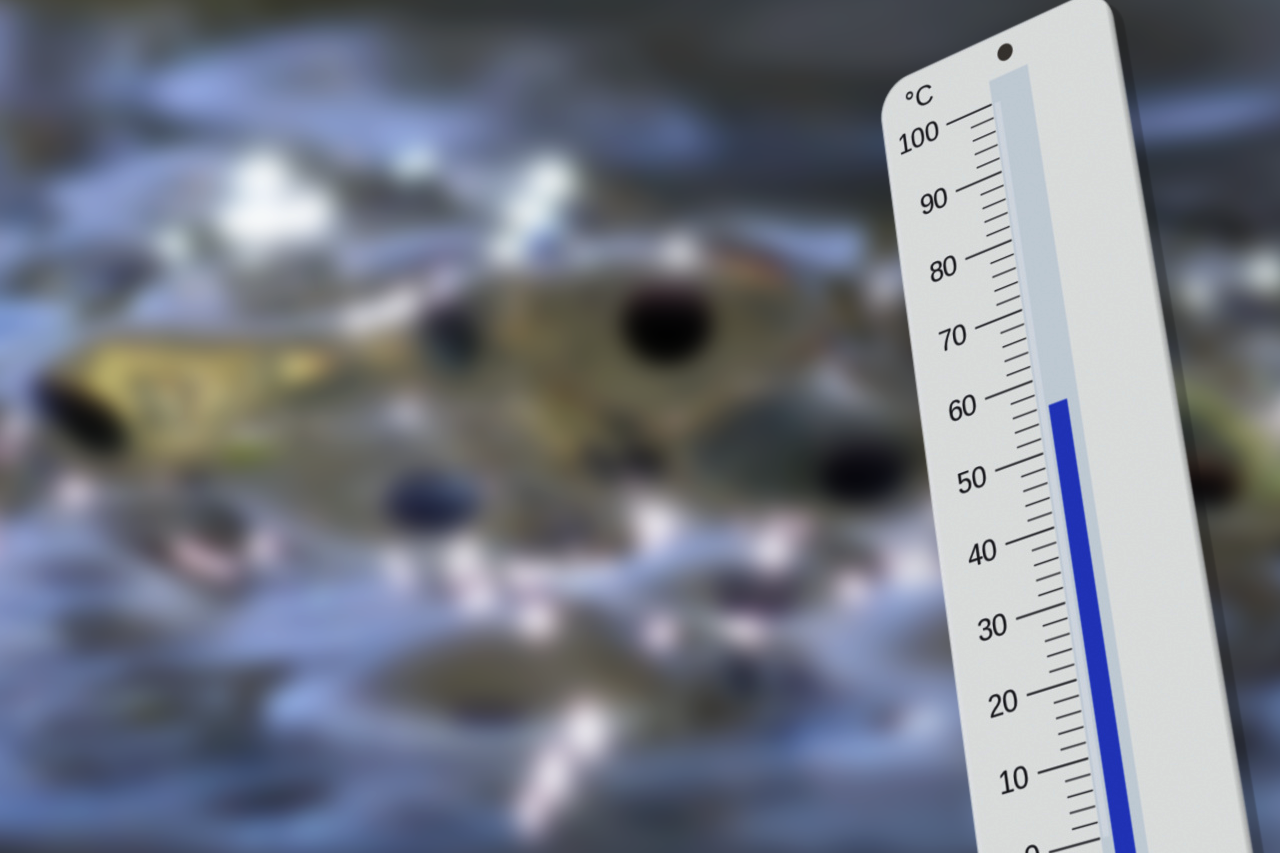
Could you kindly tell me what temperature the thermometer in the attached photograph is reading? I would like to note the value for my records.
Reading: 56 °C
